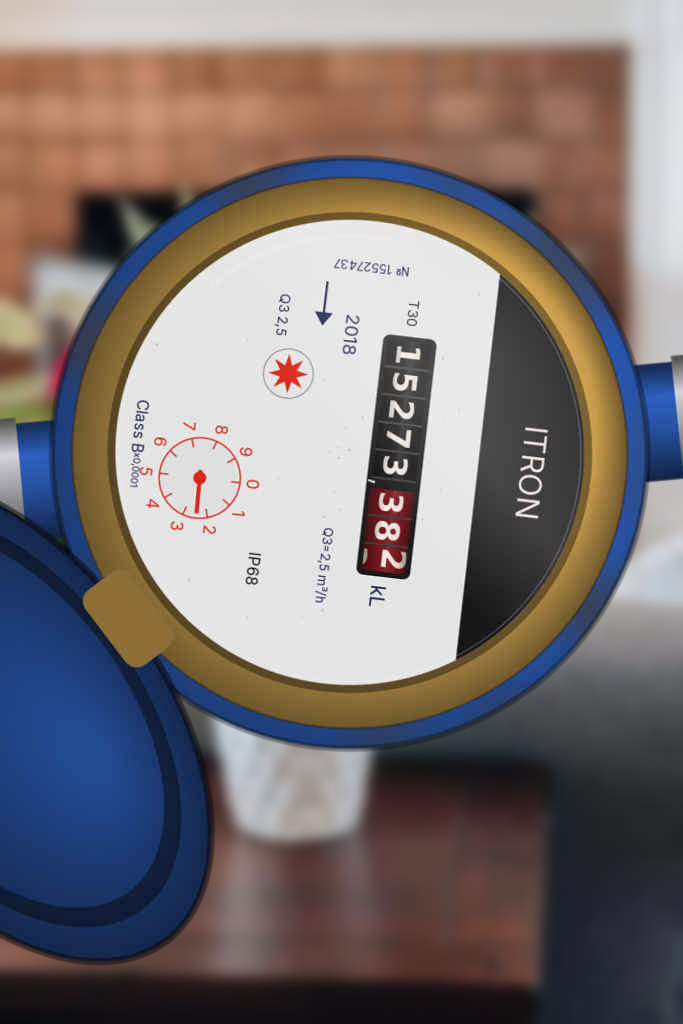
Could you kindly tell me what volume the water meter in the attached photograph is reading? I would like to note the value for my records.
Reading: 15273.3822 kL
